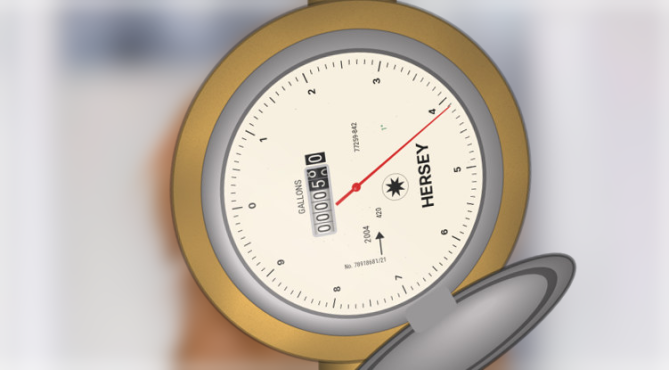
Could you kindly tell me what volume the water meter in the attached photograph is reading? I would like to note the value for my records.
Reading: 584.1 gal
